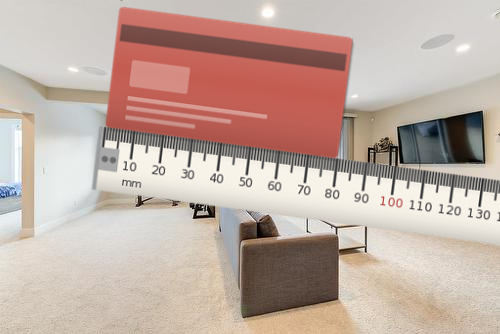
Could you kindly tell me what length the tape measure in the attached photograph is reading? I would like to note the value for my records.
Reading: 80 mm
